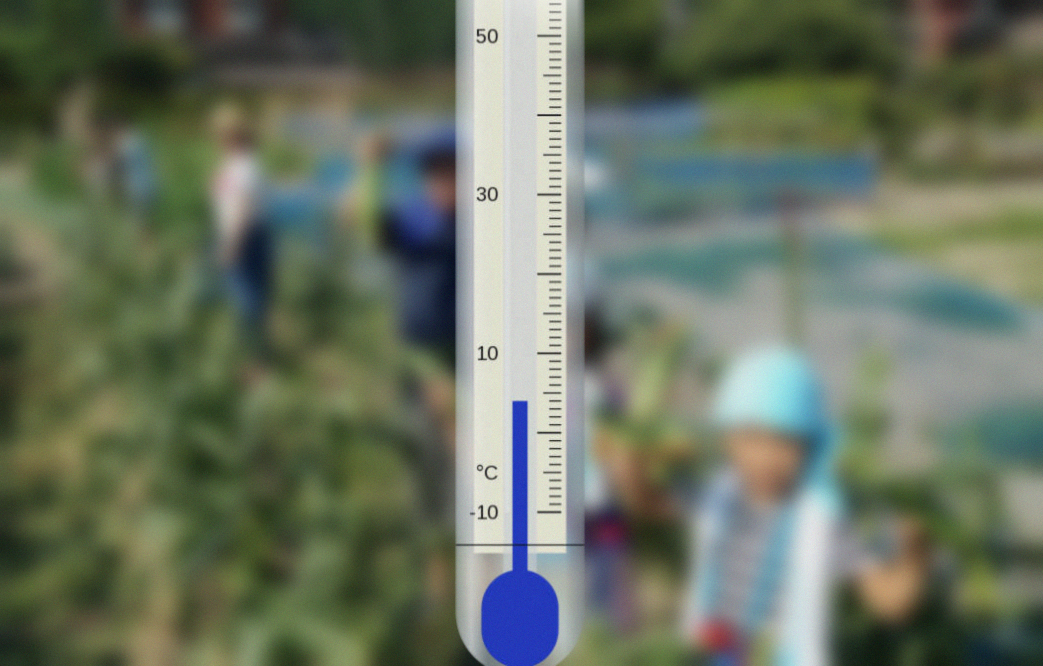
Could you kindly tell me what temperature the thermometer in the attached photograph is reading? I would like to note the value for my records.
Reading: 4 °C
